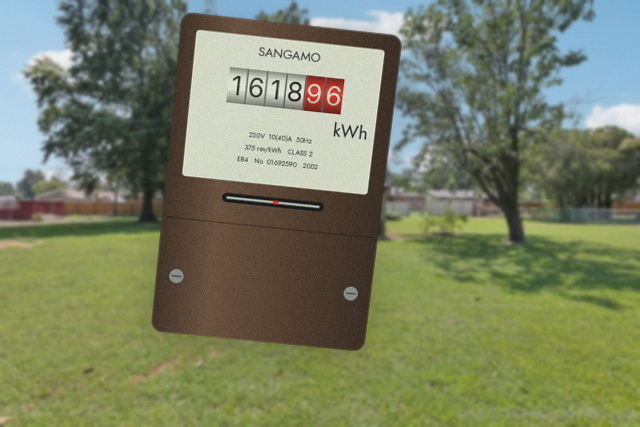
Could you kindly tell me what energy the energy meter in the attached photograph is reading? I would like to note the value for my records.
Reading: 1618.96 kWh
